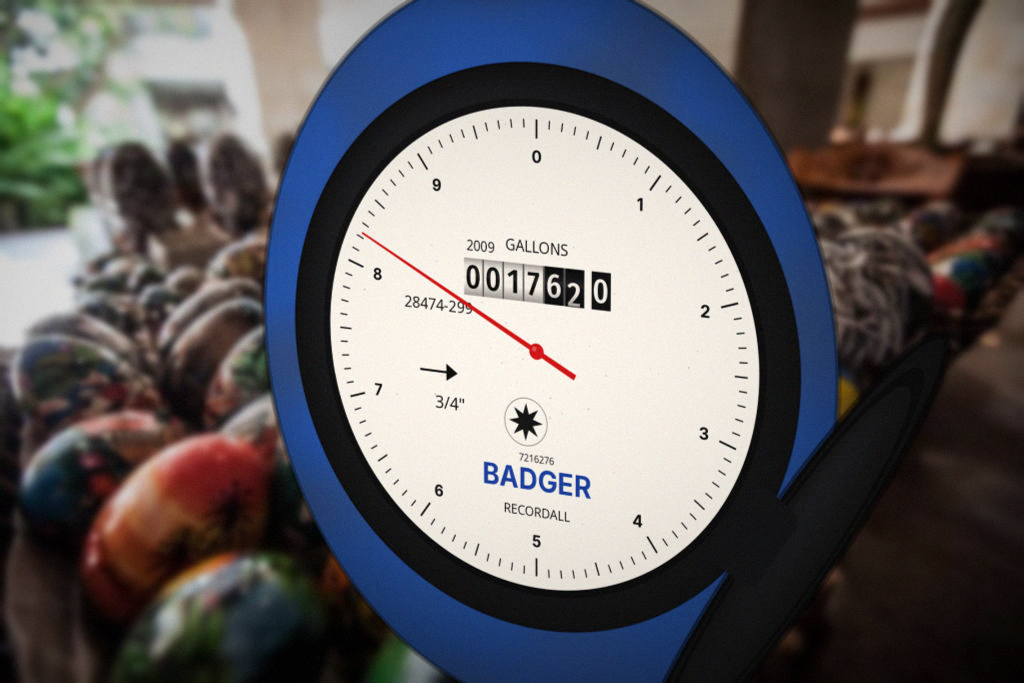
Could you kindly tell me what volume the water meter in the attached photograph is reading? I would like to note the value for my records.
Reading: 17618.2 gal
